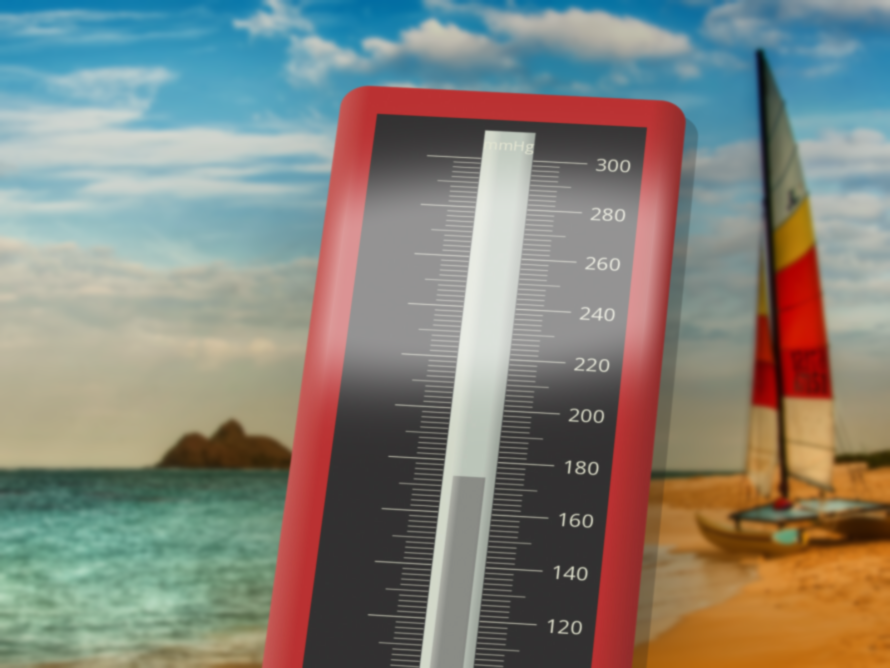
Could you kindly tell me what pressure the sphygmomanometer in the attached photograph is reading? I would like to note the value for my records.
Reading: 174 mmHg
